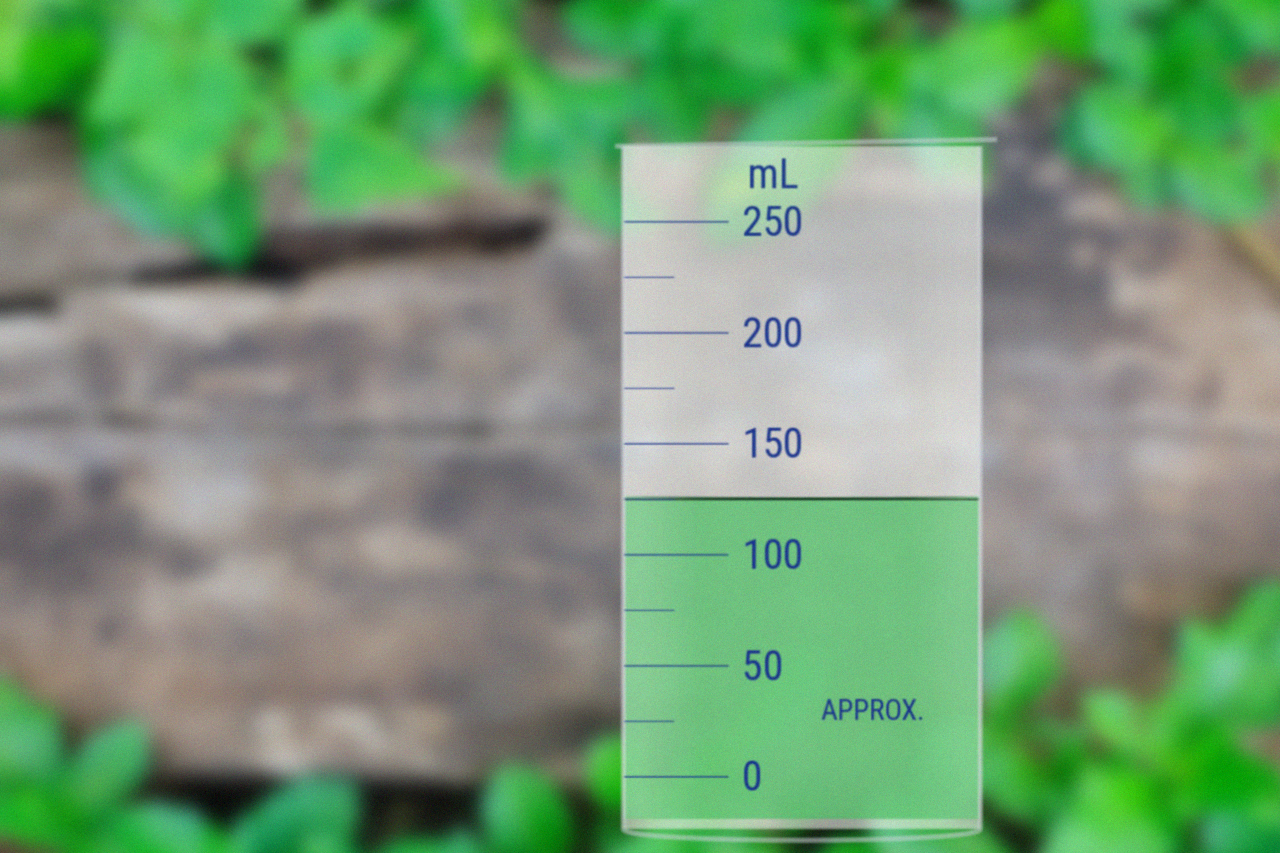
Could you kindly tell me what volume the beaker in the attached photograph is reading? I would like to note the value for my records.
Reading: 125 mL
